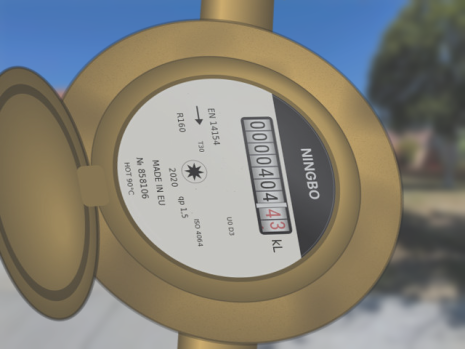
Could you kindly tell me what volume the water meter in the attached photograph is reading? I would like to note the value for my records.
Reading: 404.43 kL
